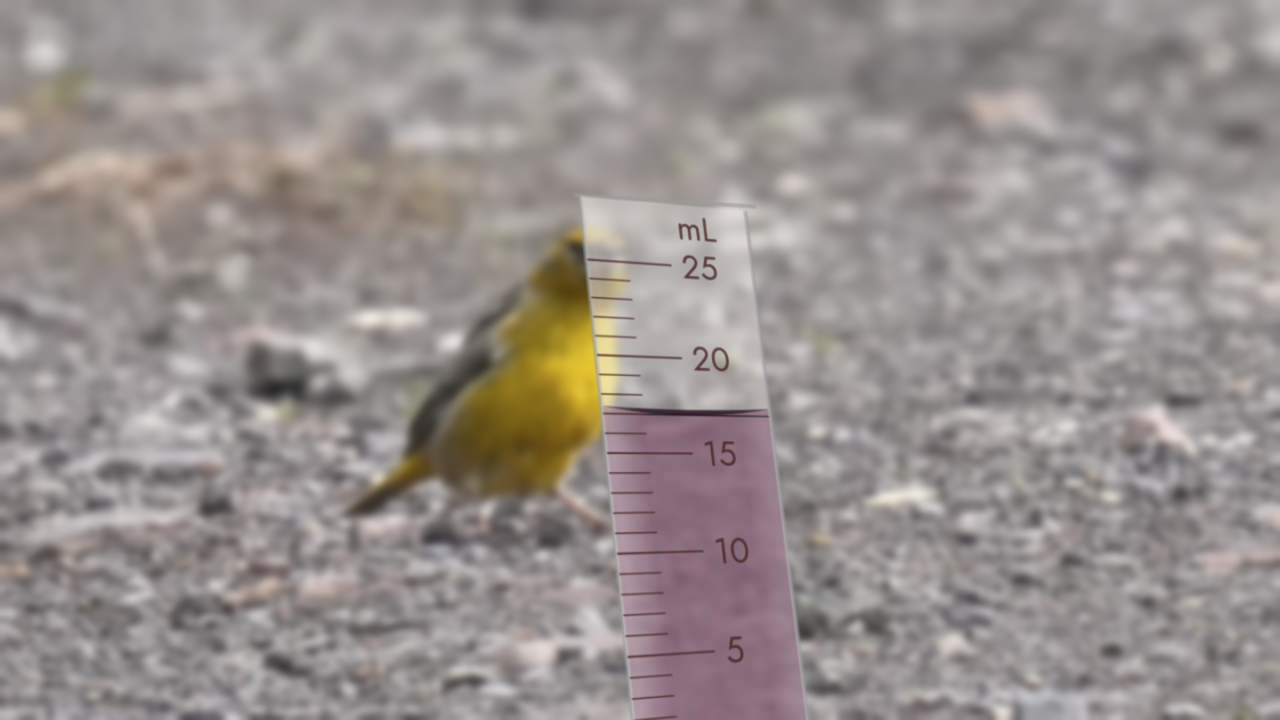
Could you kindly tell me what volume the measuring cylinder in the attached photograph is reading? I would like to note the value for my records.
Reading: 17 mL
